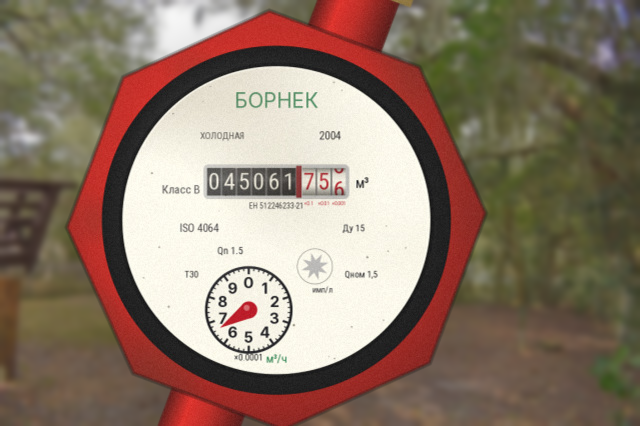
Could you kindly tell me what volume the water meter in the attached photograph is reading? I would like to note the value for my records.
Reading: 45061.7556 m³
